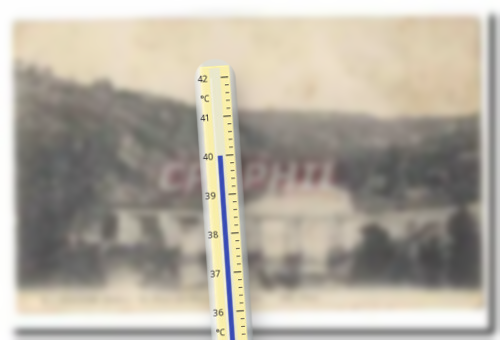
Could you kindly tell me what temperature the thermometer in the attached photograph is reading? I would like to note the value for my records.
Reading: 40 °C
